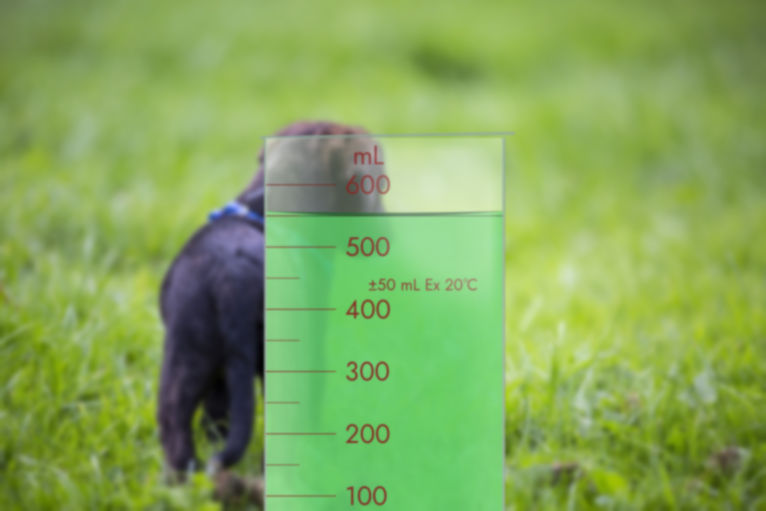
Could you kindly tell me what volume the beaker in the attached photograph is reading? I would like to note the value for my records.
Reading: 550 mL
